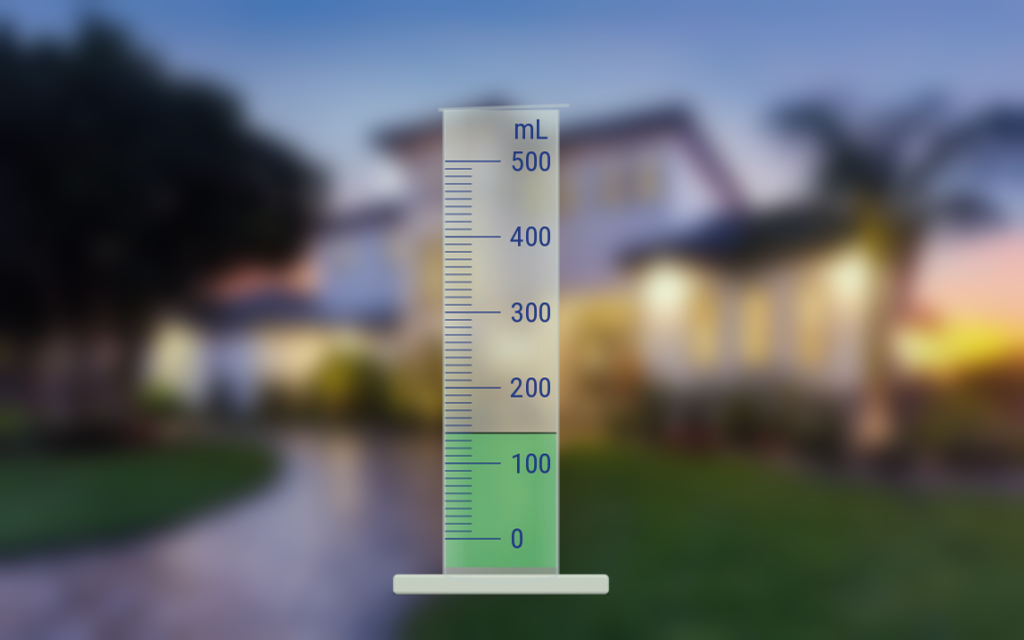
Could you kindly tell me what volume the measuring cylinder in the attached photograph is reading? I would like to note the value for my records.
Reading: 140 mL
